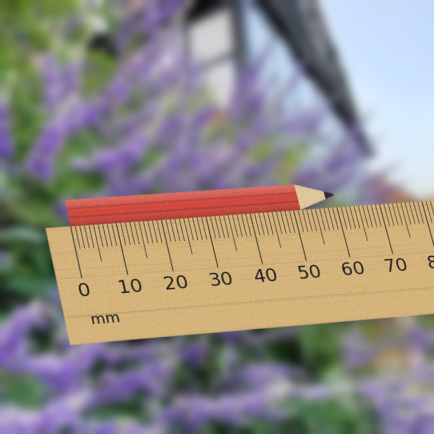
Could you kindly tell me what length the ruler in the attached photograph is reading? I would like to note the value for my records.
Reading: 60 mm
